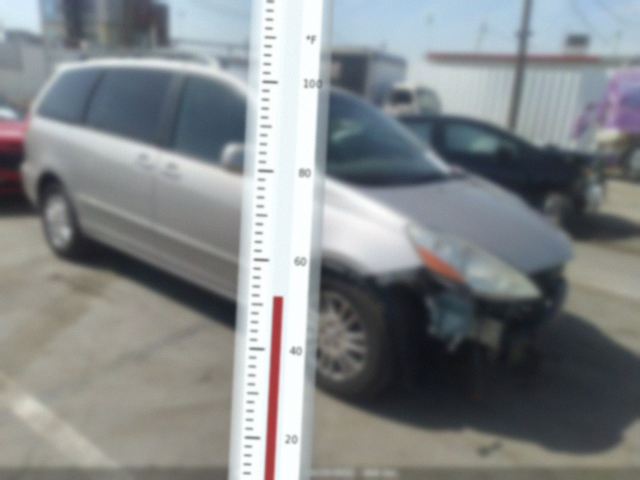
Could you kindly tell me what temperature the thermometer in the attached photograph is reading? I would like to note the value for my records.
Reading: 52 °F
